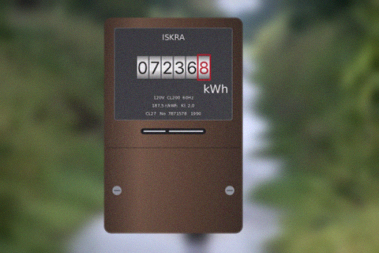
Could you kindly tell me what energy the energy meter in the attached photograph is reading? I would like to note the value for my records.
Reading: 7236.8 kWh
